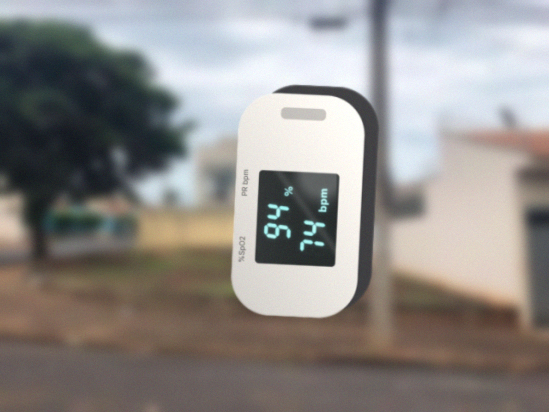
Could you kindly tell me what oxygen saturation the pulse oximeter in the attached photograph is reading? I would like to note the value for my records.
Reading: 94 %
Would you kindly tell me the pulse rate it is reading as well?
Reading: 74 bpm
